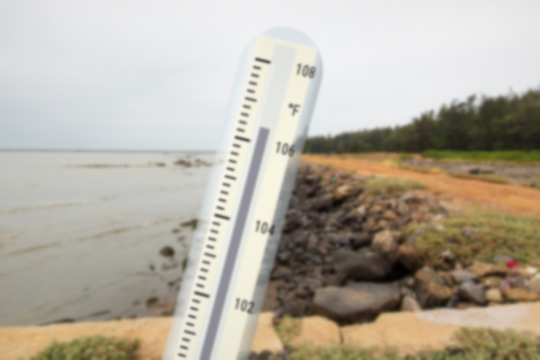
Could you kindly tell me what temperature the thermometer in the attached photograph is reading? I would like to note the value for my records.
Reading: 106.4 °F
